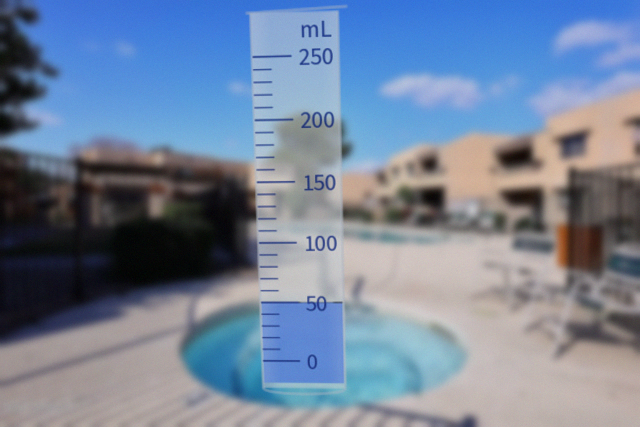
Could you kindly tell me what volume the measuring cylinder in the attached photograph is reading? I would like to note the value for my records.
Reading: 50 mL
